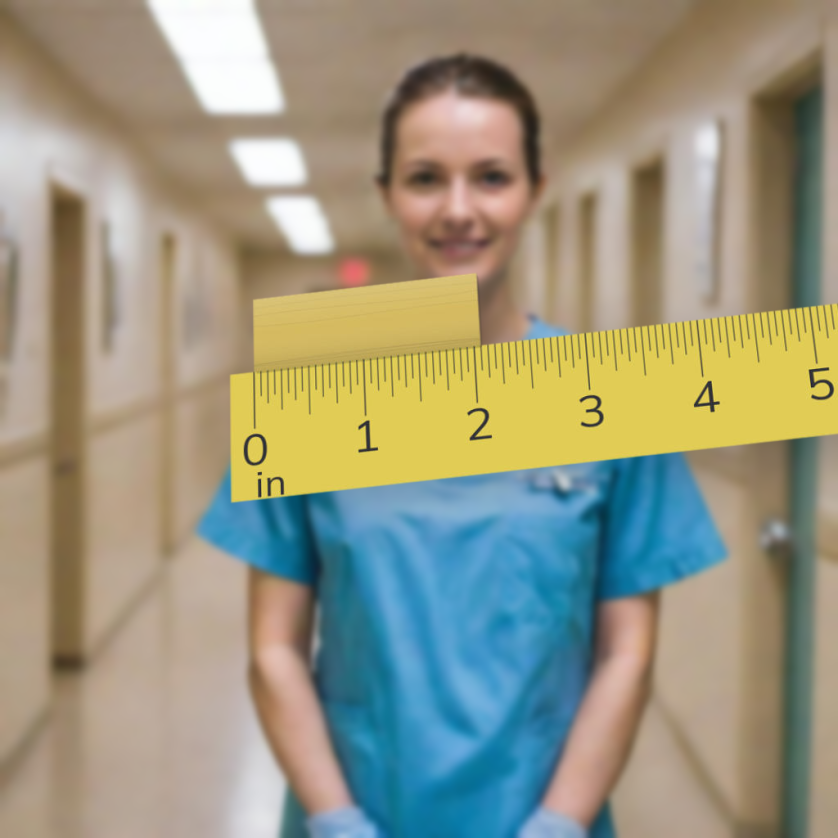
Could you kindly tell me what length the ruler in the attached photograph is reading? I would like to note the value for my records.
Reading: 2.0625 in
